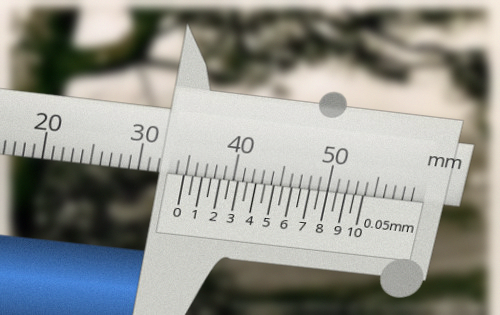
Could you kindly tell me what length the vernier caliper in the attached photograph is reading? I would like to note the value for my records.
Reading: 34.8 mm
